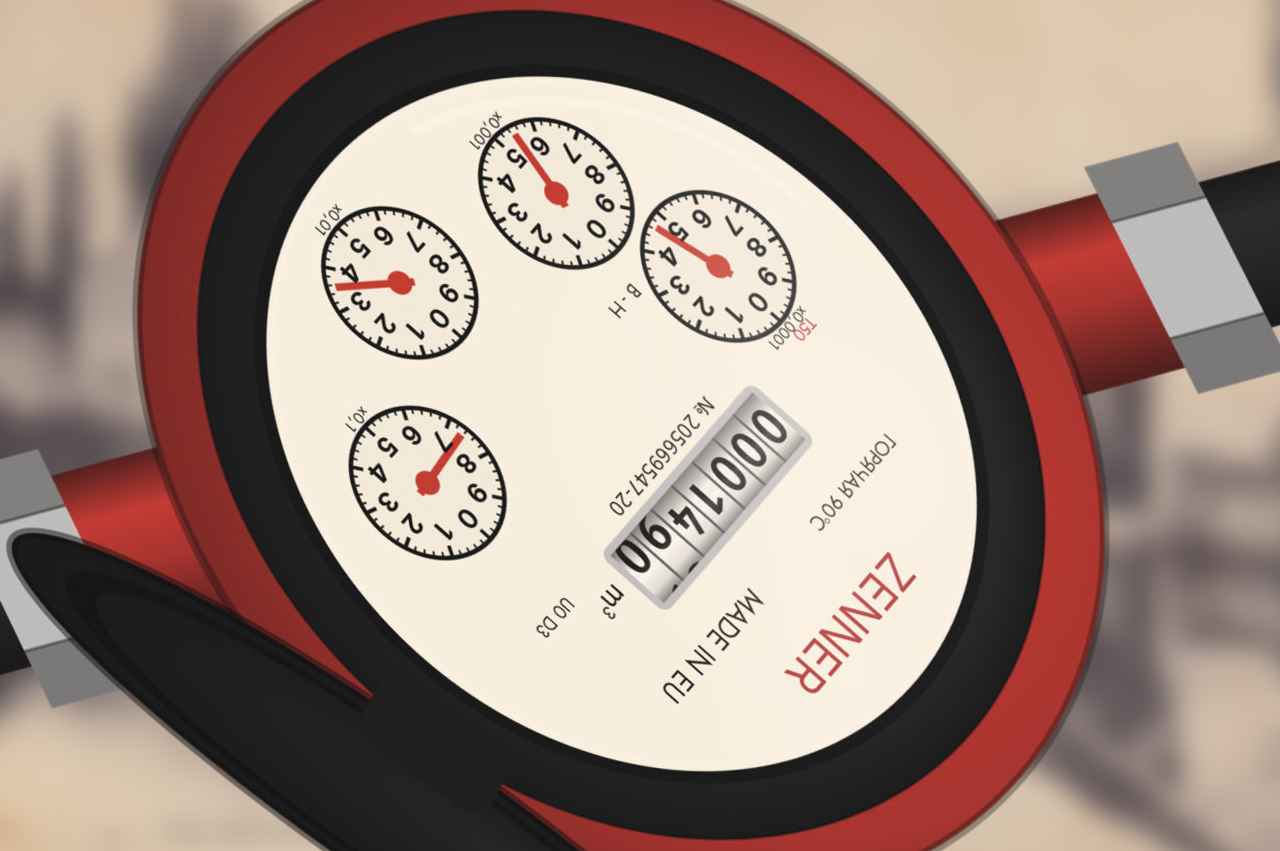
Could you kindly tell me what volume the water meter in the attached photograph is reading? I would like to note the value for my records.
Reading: 1489.7354 m³
